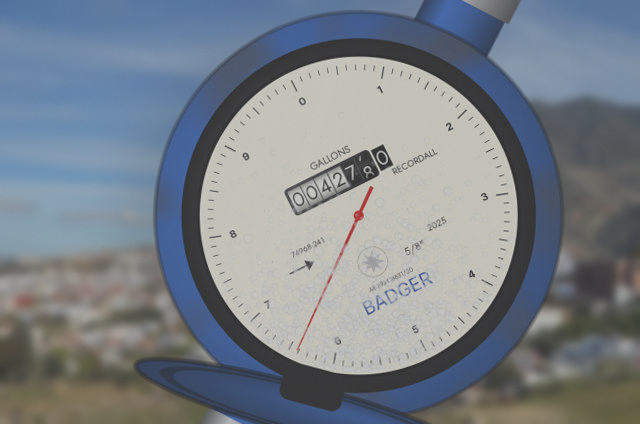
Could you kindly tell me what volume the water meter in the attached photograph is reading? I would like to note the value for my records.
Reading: 42776.4 gal
